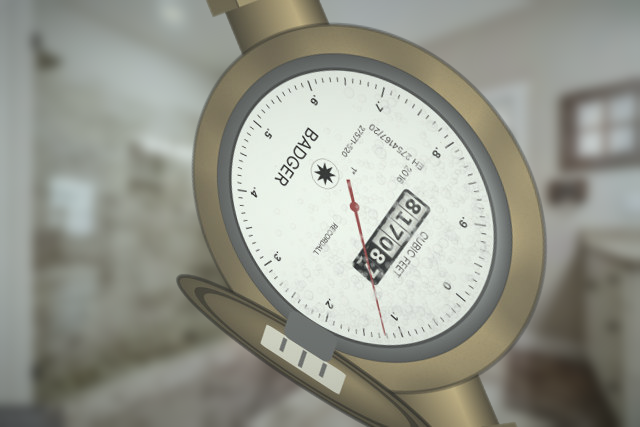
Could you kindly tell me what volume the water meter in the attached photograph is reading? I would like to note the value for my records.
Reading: 817087.12 ft³
